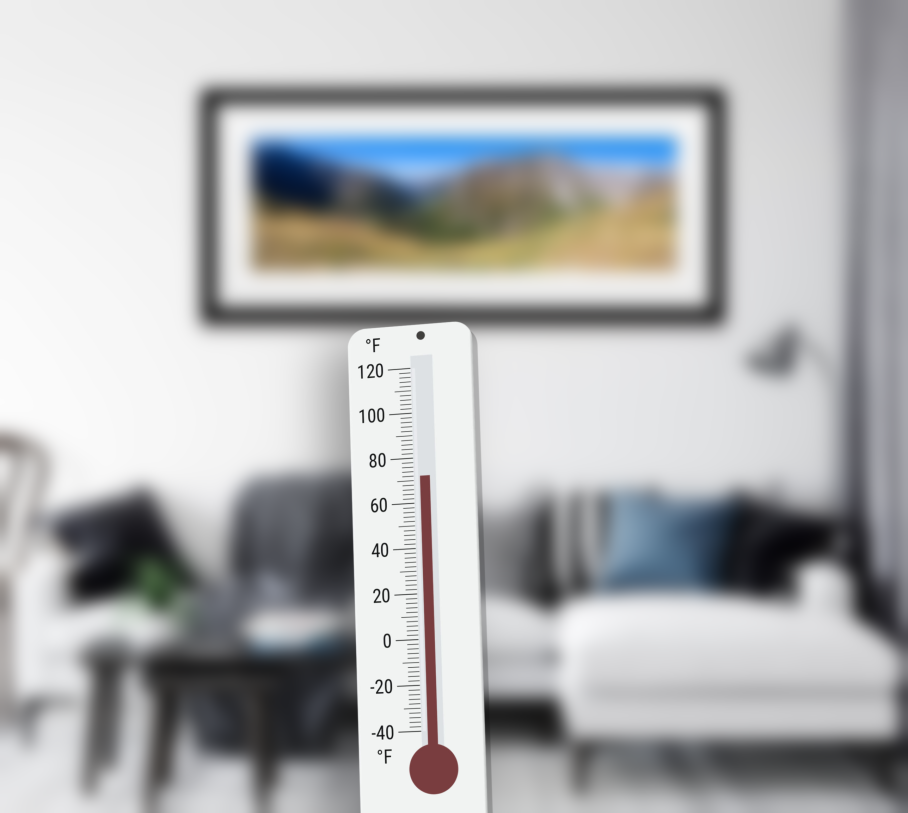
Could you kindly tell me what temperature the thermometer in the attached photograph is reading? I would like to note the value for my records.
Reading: 72 °F
